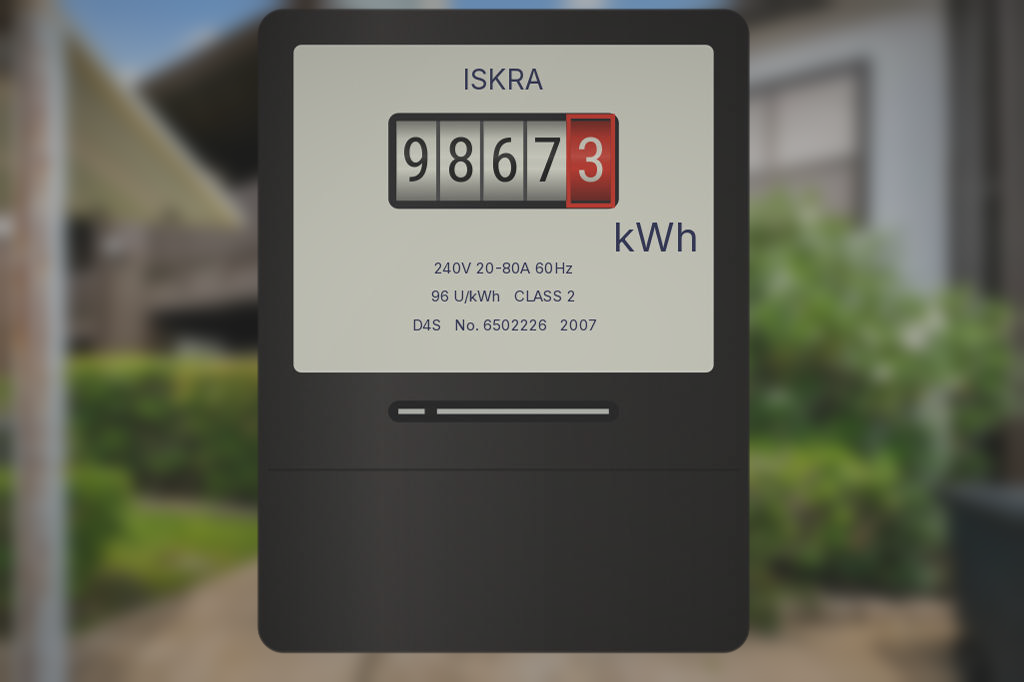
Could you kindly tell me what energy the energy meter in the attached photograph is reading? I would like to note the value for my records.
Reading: 9867.3 kWh
